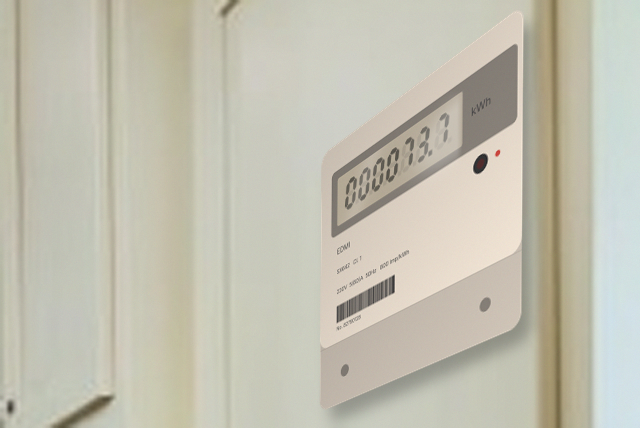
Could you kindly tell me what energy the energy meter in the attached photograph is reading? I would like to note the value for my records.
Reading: 73.7 kWh
